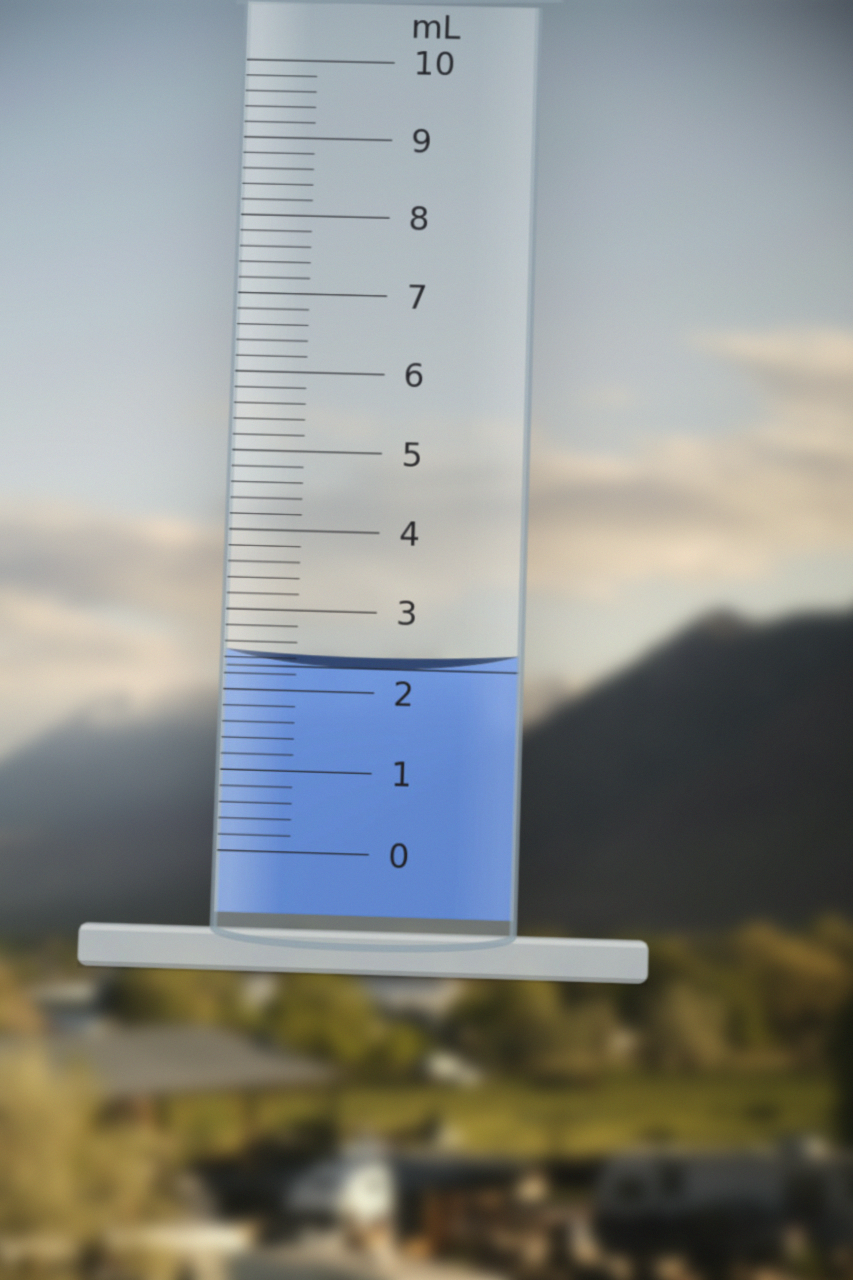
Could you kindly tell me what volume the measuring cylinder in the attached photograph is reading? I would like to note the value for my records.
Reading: 2.3 mL
